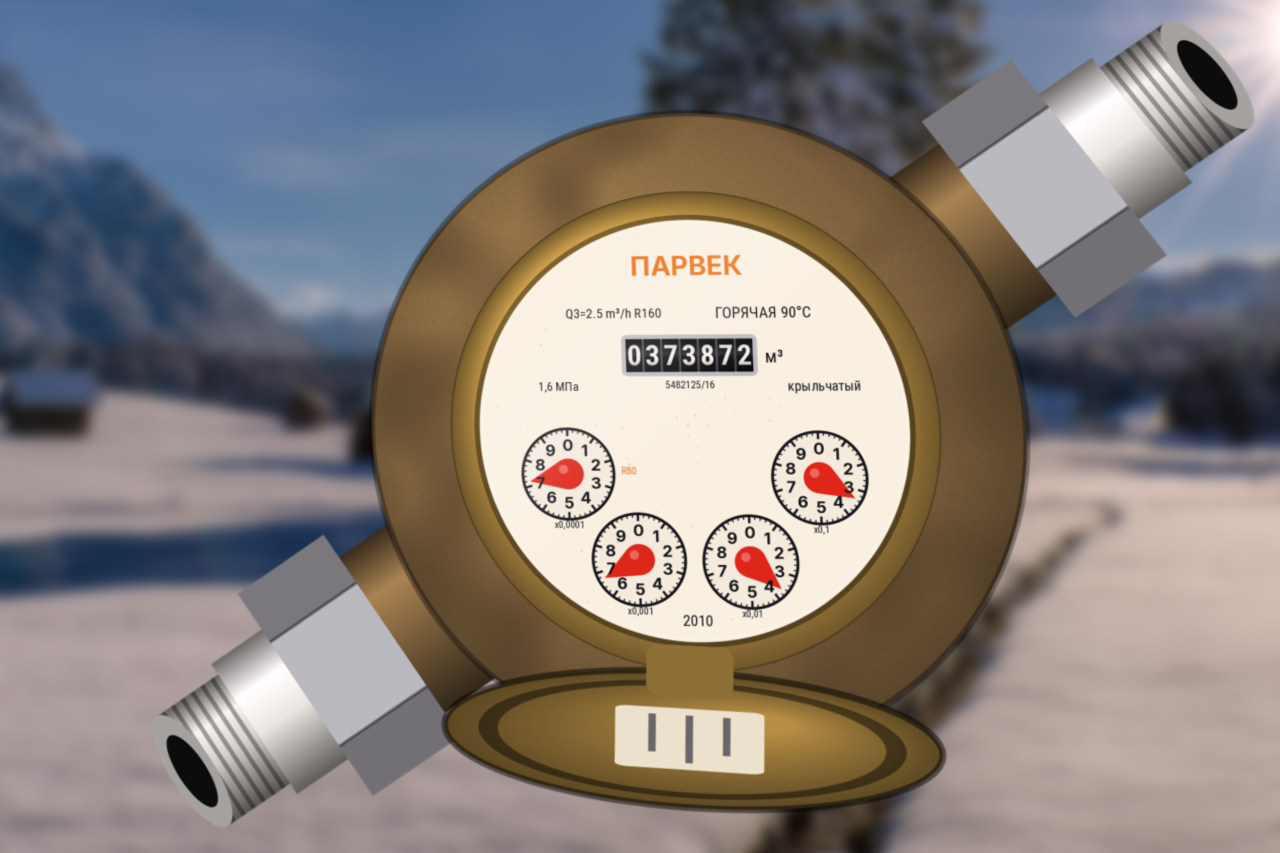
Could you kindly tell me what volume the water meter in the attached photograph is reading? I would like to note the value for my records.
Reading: 373872.3367 m³
